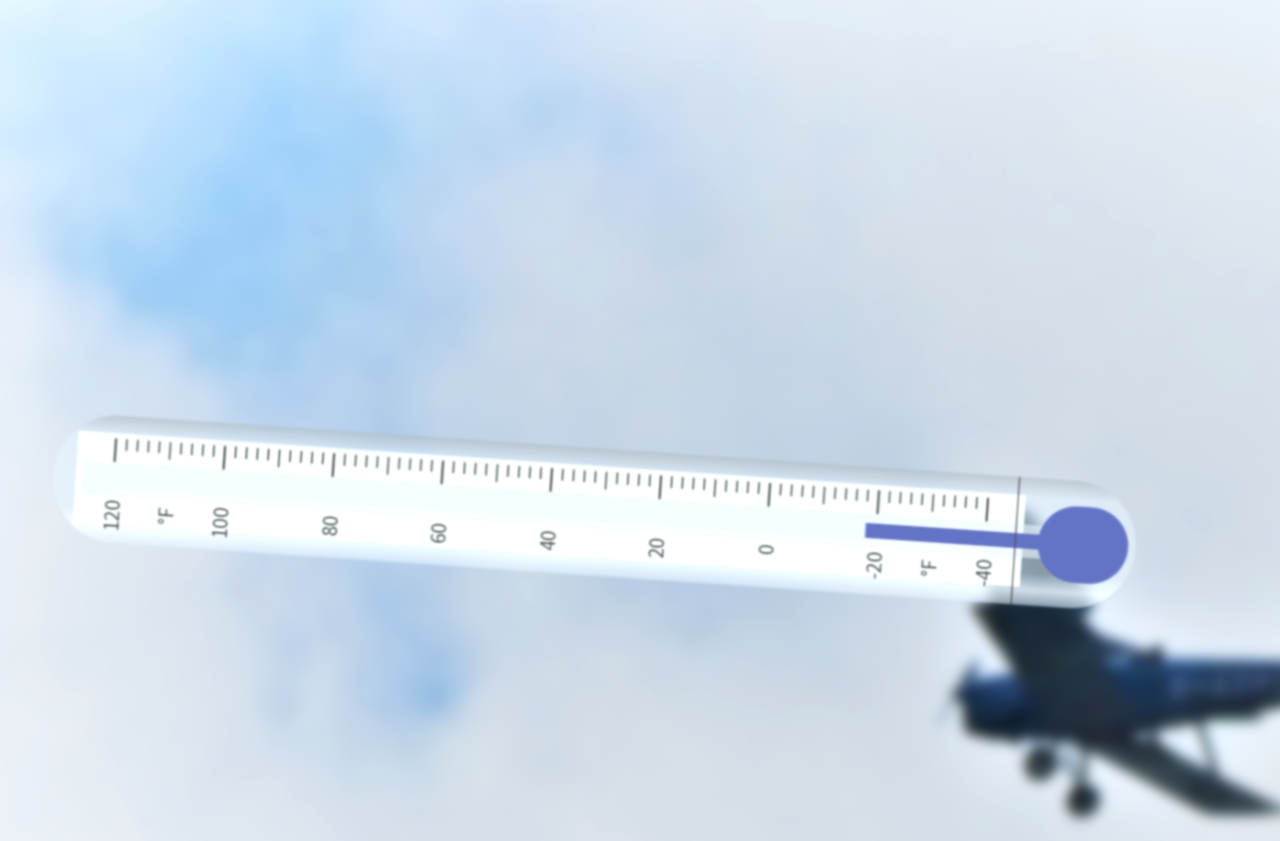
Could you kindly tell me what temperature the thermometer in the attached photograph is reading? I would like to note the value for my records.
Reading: -18 °F
